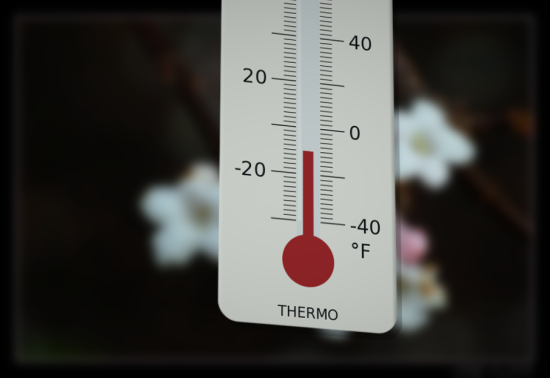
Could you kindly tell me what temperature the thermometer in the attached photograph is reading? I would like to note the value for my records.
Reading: -10 °F
